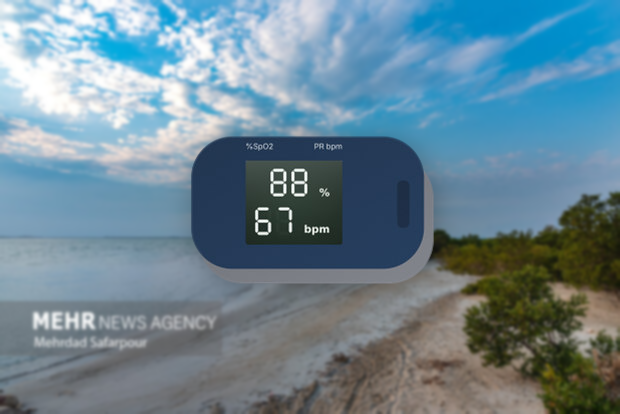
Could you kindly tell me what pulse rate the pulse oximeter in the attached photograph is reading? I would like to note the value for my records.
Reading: 67 bpm
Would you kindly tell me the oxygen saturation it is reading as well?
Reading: 88 %
